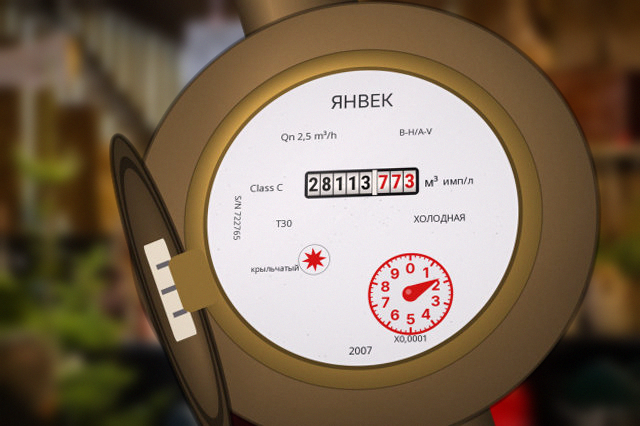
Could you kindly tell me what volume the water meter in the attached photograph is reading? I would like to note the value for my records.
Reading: 28113.7731 m³
